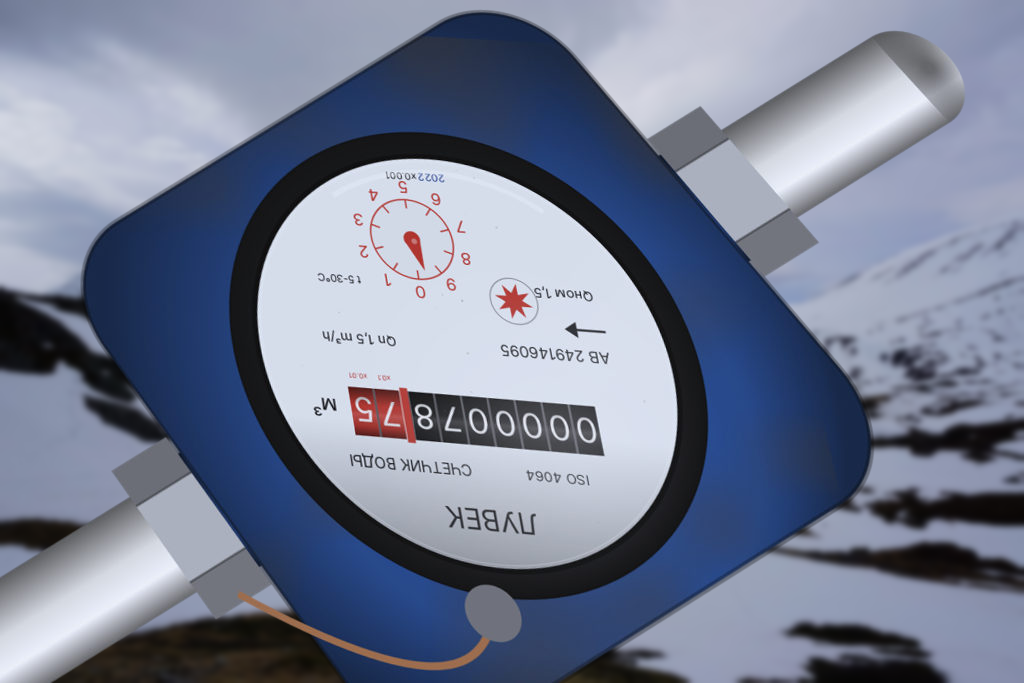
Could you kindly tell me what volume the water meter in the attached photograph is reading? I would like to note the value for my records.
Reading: 78.749 m³
